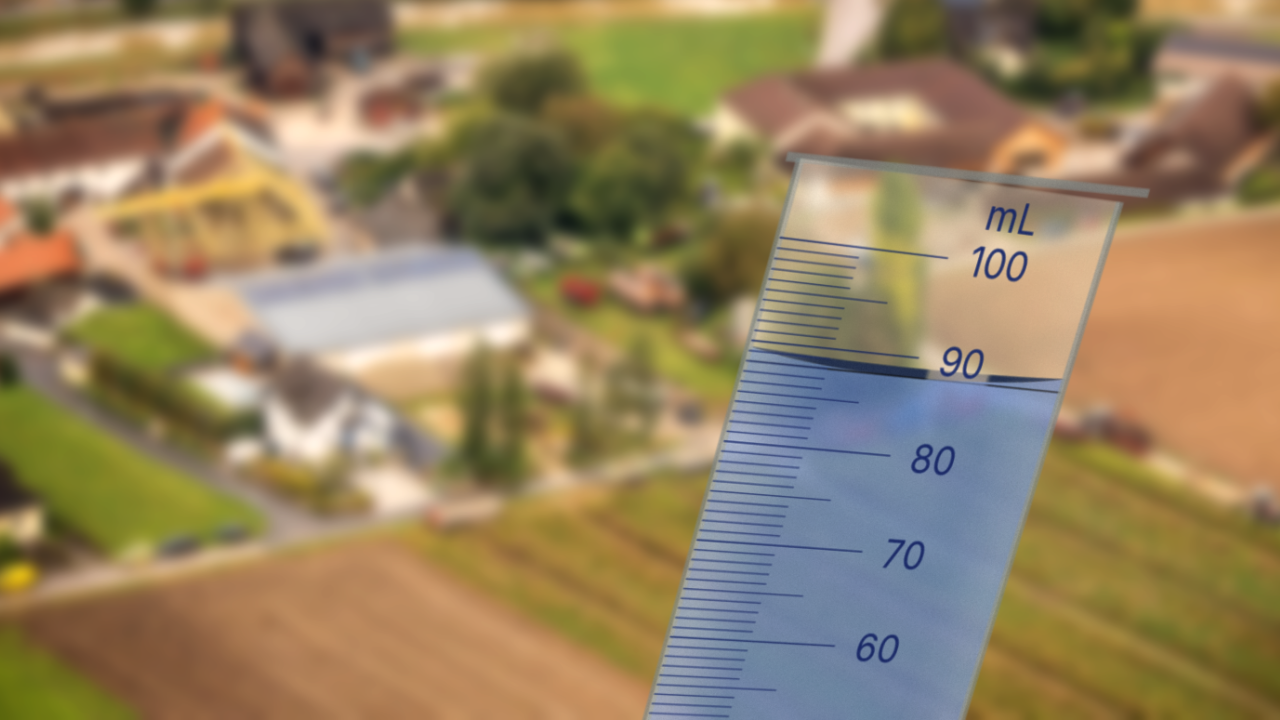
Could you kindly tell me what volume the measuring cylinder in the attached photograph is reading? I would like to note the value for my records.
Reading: 88 mL
